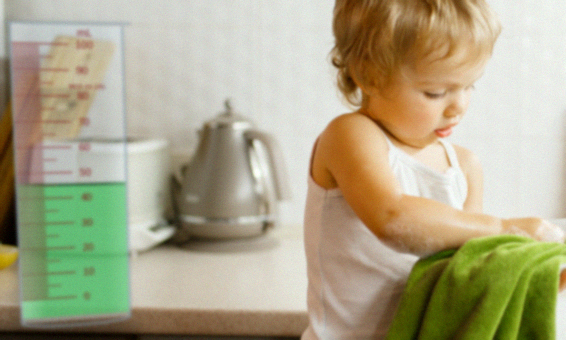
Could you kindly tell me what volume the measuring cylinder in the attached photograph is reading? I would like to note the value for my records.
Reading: 45 mL
